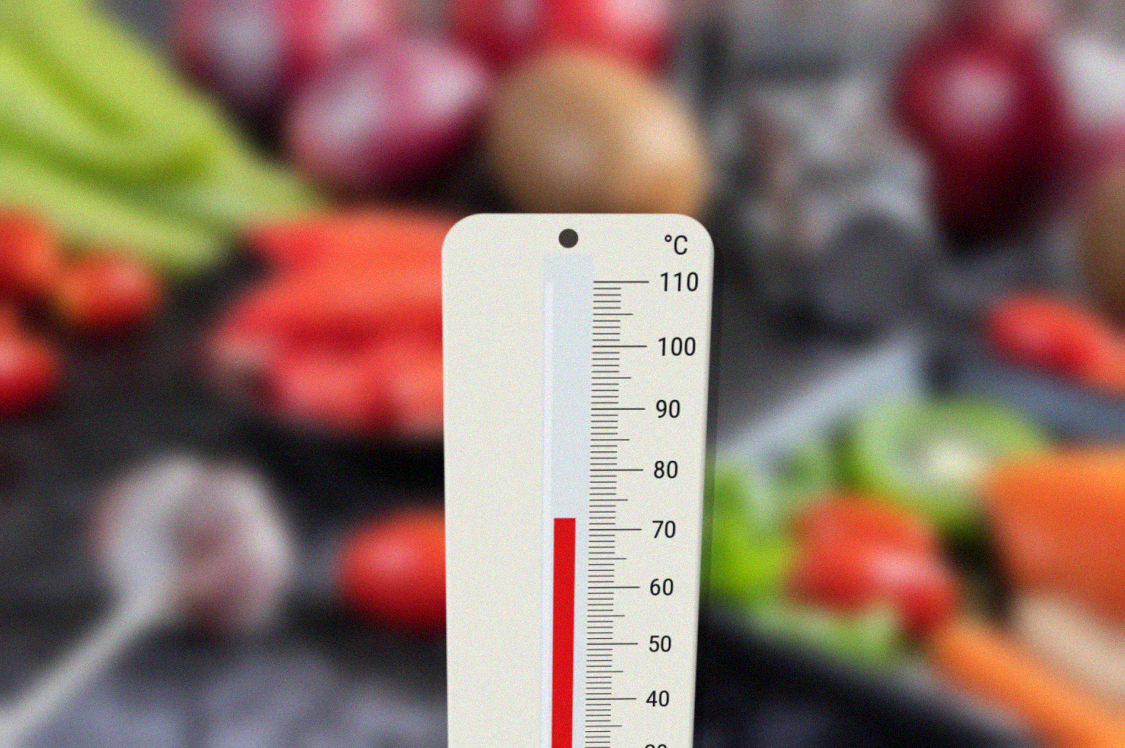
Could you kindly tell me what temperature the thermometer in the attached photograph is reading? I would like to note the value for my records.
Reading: 72 °C
